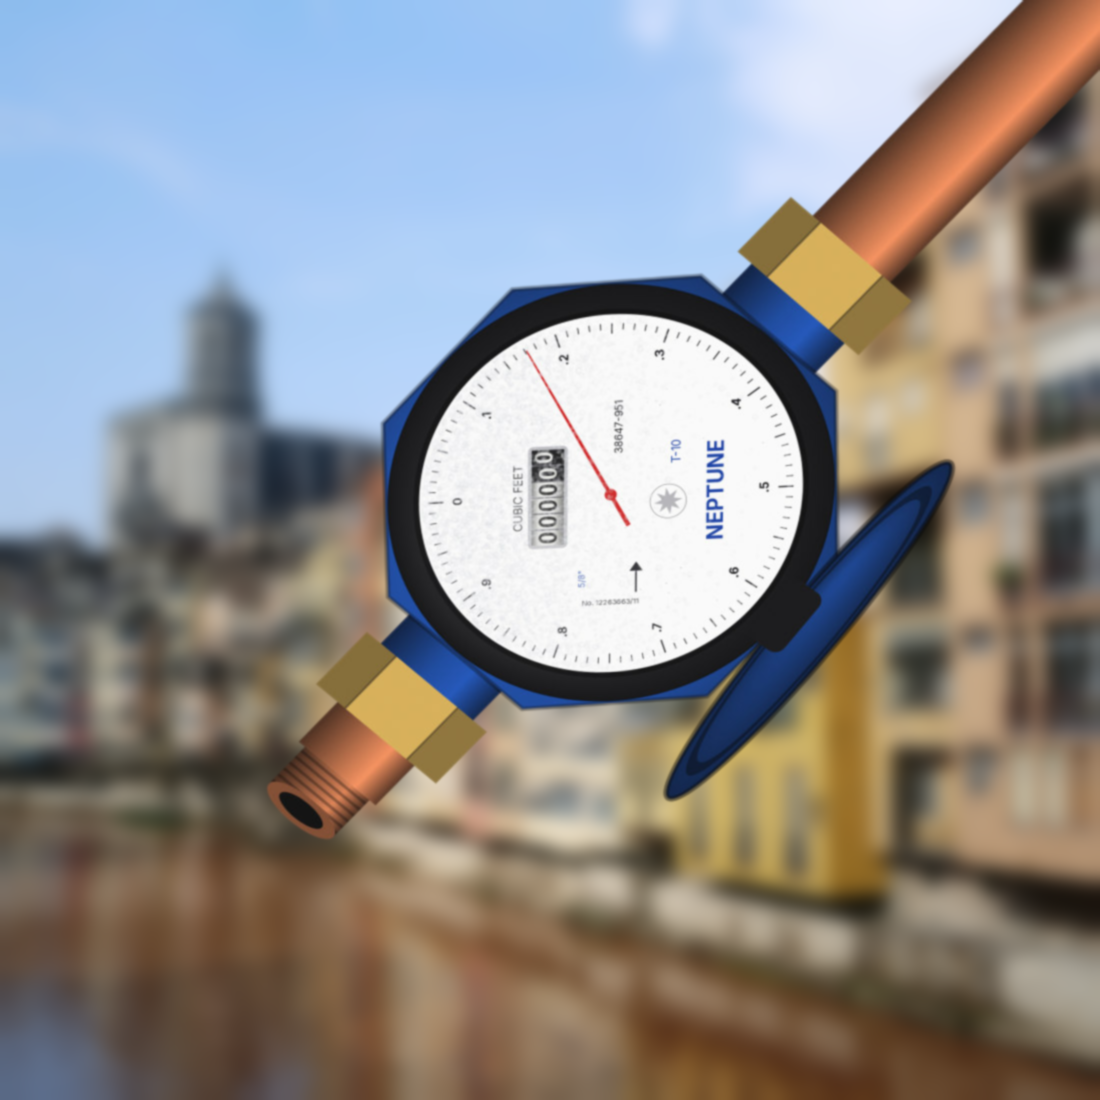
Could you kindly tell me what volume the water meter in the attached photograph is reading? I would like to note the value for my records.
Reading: 0.17 ft³
